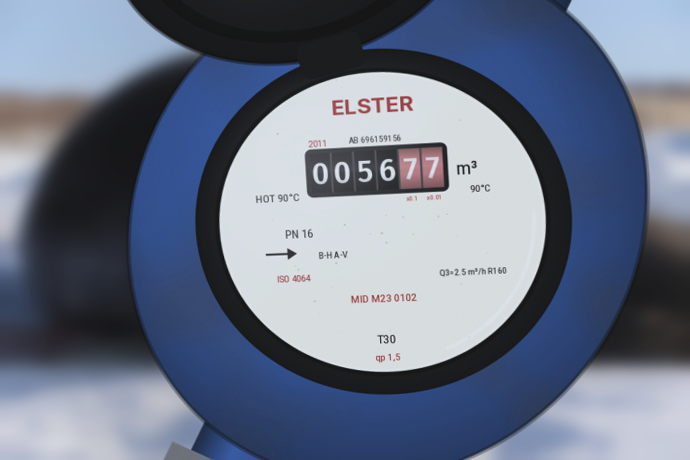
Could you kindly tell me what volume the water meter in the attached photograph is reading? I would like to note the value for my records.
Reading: 56.77 m³
